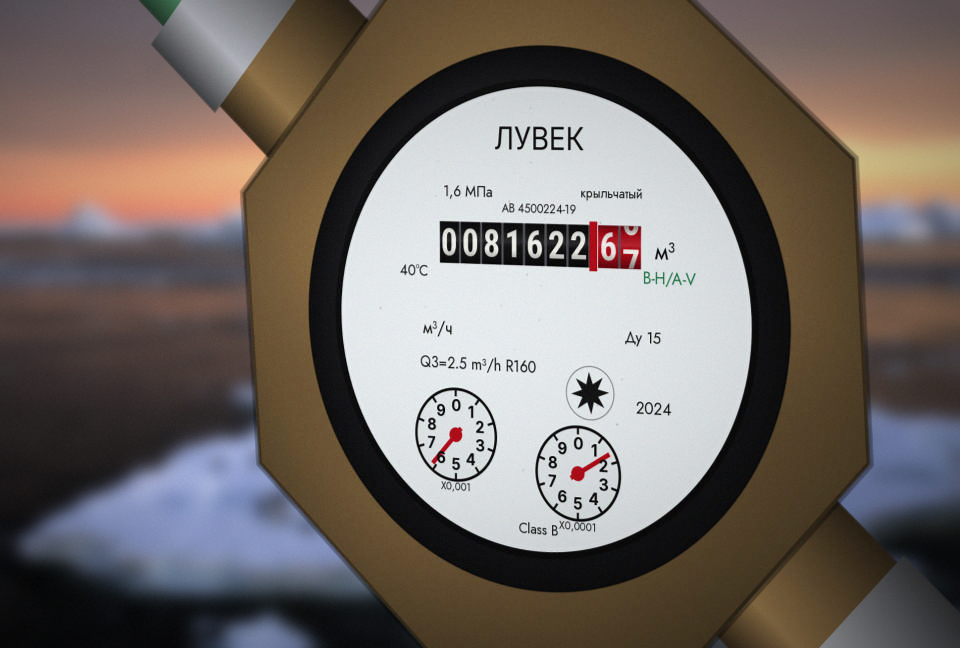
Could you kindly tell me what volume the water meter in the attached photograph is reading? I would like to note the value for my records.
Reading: 81622.6661 m³
